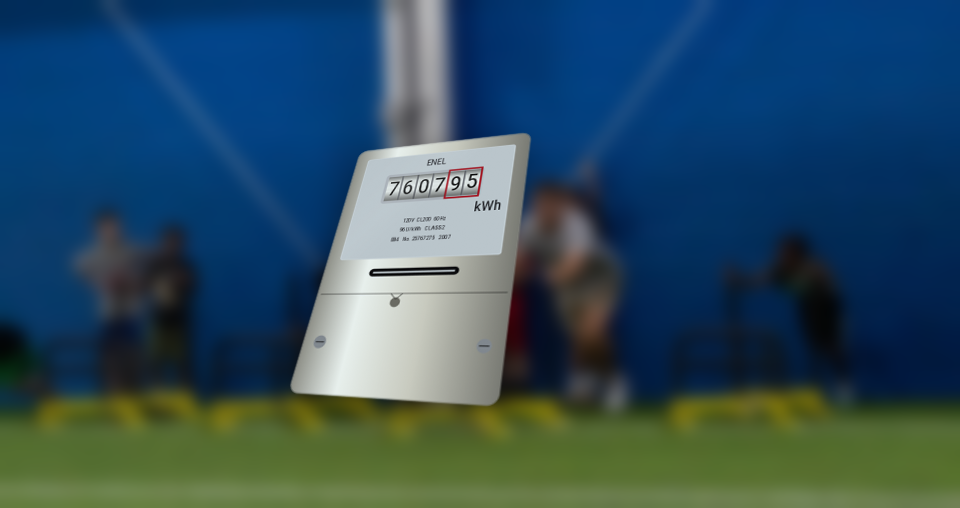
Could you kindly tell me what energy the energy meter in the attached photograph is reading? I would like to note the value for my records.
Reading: 7607.95 kWh
